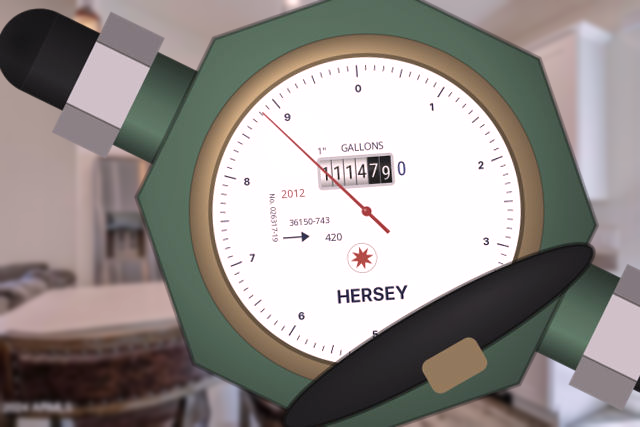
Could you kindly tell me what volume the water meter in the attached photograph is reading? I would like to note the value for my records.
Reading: 1114788.8 gal
